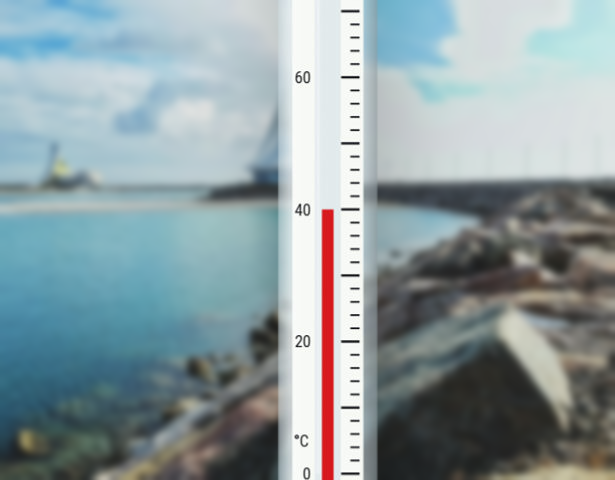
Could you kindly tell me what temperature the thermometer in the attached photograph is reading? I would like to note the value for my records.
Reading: 40 °C
